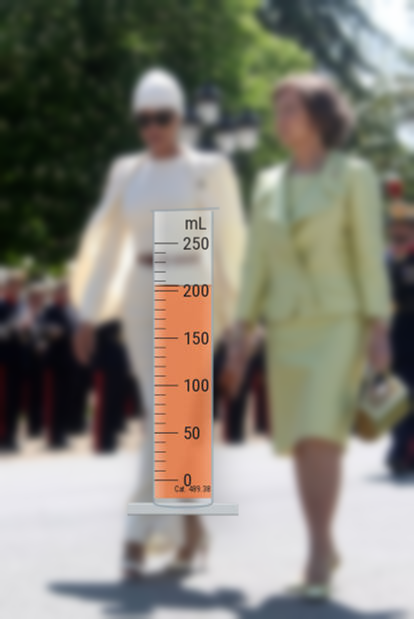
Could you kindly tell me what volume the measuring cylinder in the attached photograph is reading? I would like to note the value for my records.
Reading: 205 mL
